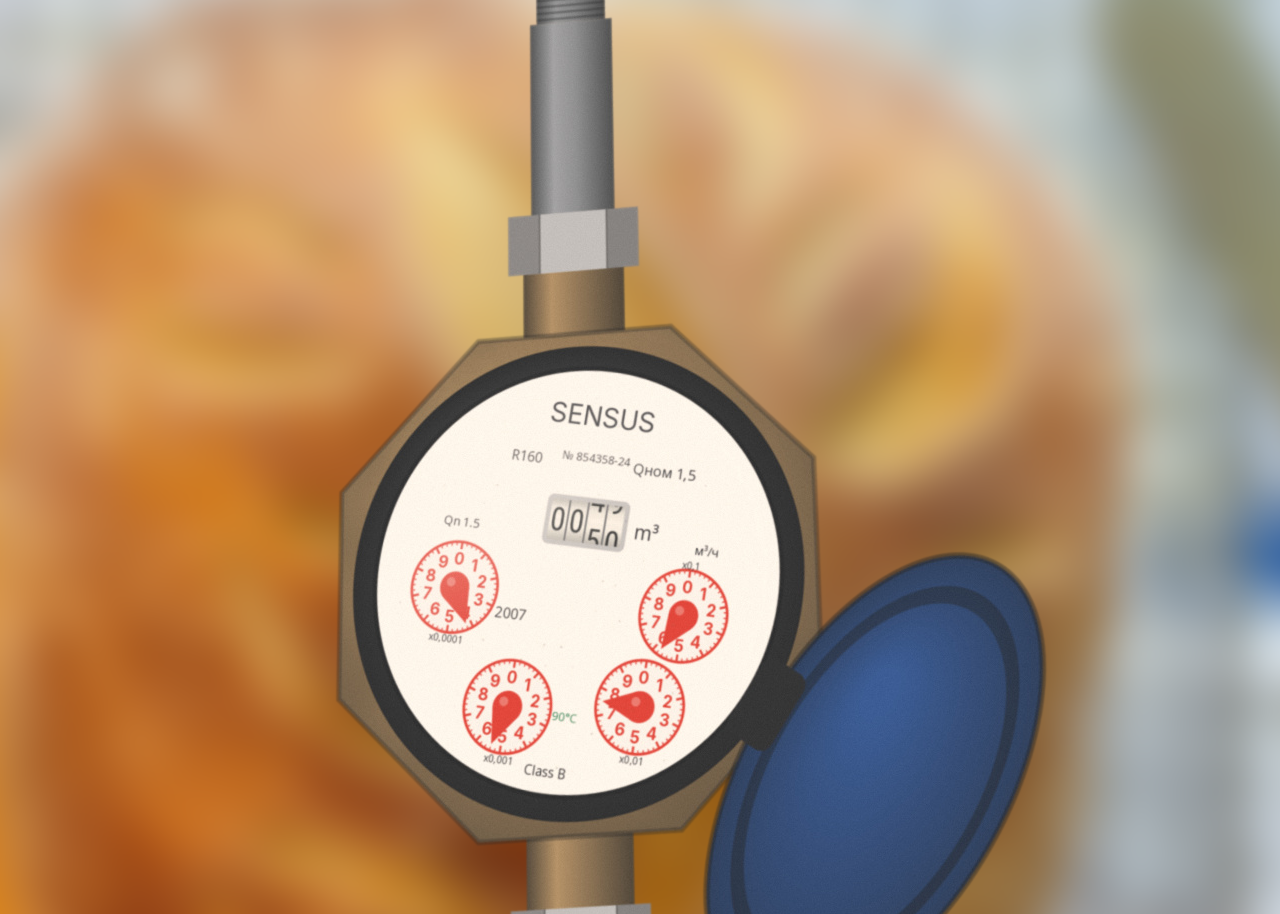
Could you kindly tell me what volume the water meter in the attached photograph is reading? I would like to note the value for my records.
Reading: 49.5754 m³
